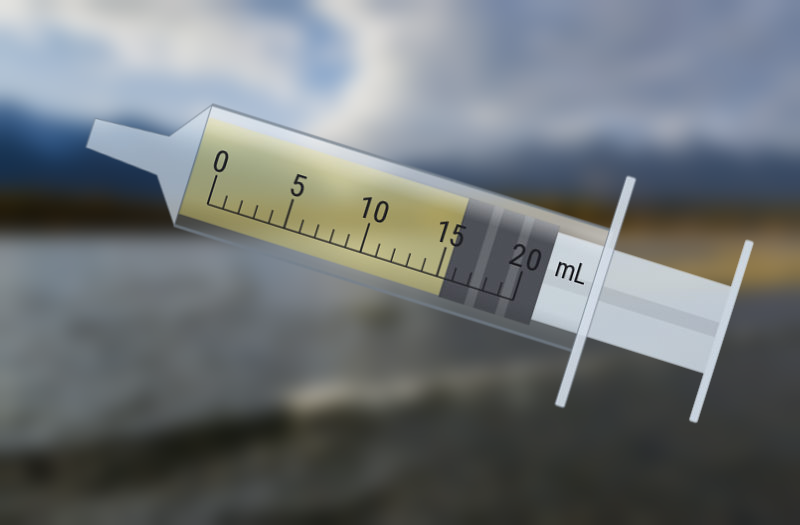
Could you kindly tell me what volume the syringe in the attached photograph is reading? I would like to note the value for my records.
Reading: 15.5 mL
